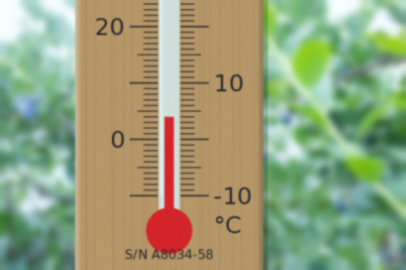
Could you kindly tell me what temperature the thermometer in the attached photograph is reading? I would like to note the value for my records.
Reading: 4 °C
